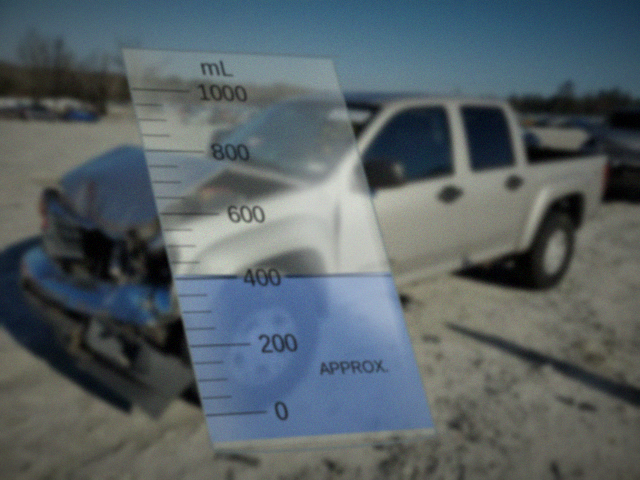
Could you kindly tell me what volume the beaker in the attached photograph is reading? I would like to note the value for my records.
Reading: 400 mL
